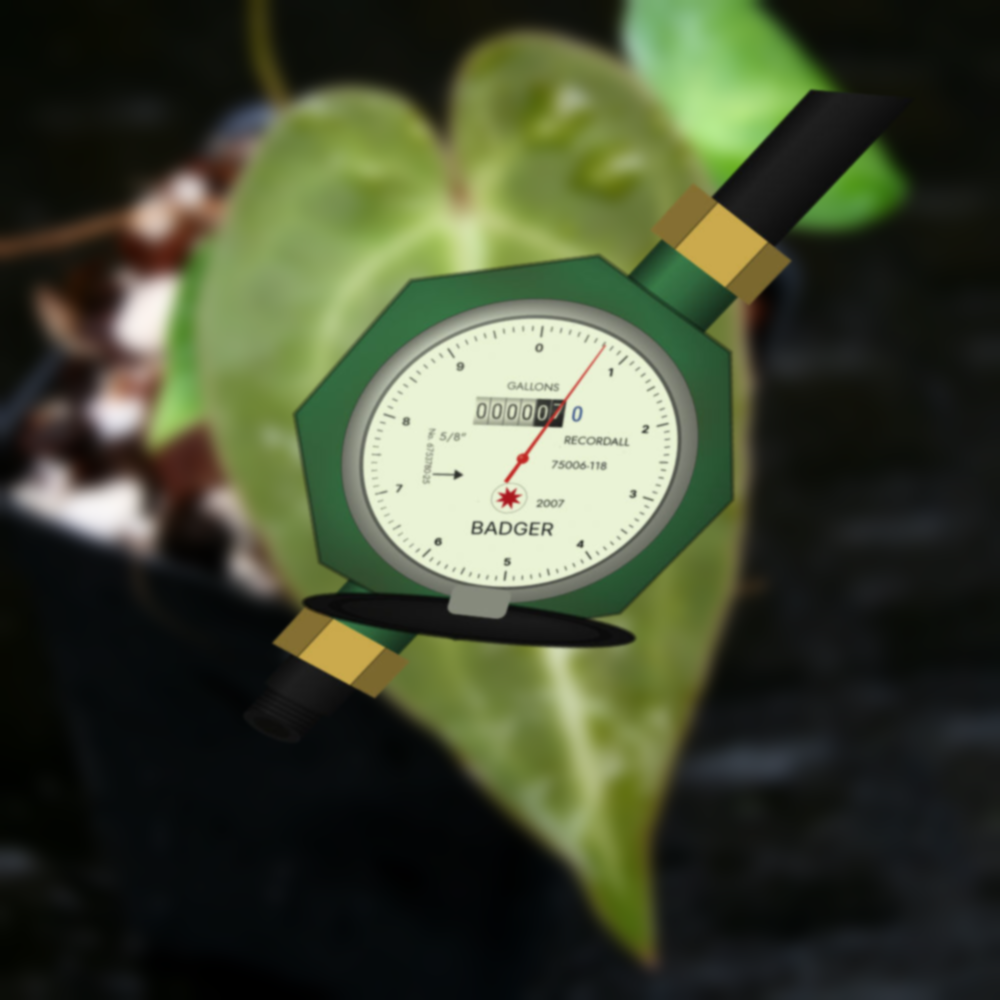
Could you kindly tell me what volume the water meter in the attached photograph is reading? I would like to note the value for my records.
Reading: 70.7 gal
